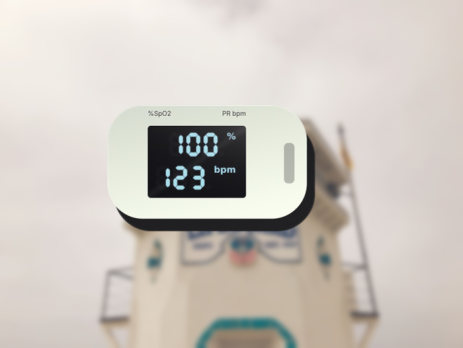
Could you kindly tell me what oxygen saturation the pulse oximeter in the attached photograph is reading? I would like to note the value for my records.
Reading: 100 %
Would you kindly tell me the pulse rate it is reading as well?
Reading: 123 bpm
